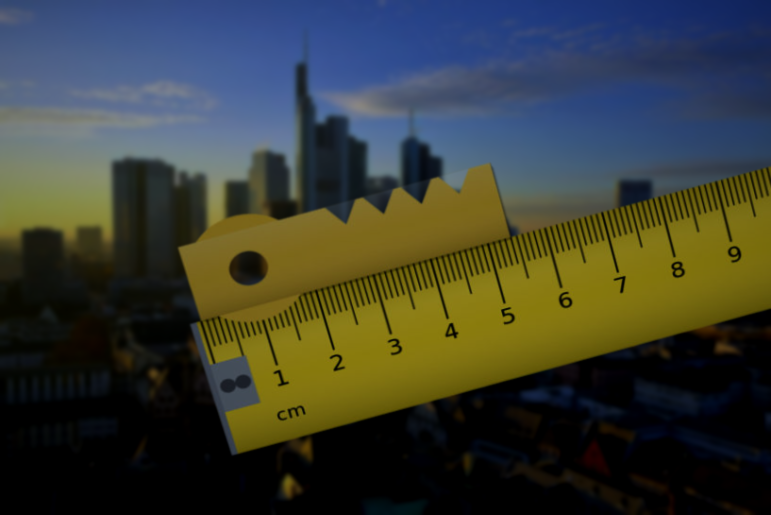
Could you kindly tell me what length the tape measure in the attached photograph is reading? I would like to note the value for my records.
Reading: 5.4 cm
